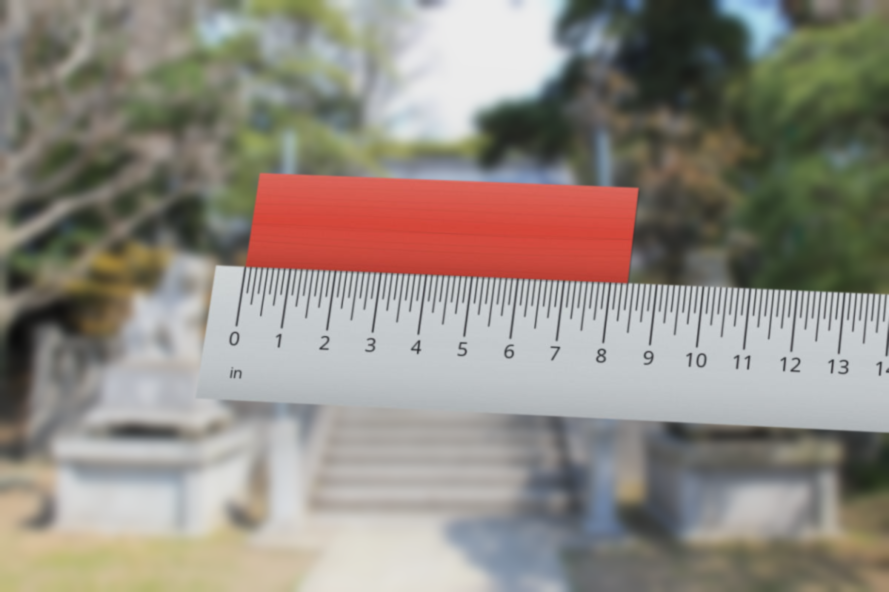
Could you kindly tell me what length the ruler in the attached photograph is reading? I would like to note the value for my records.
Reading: 8.375 in
